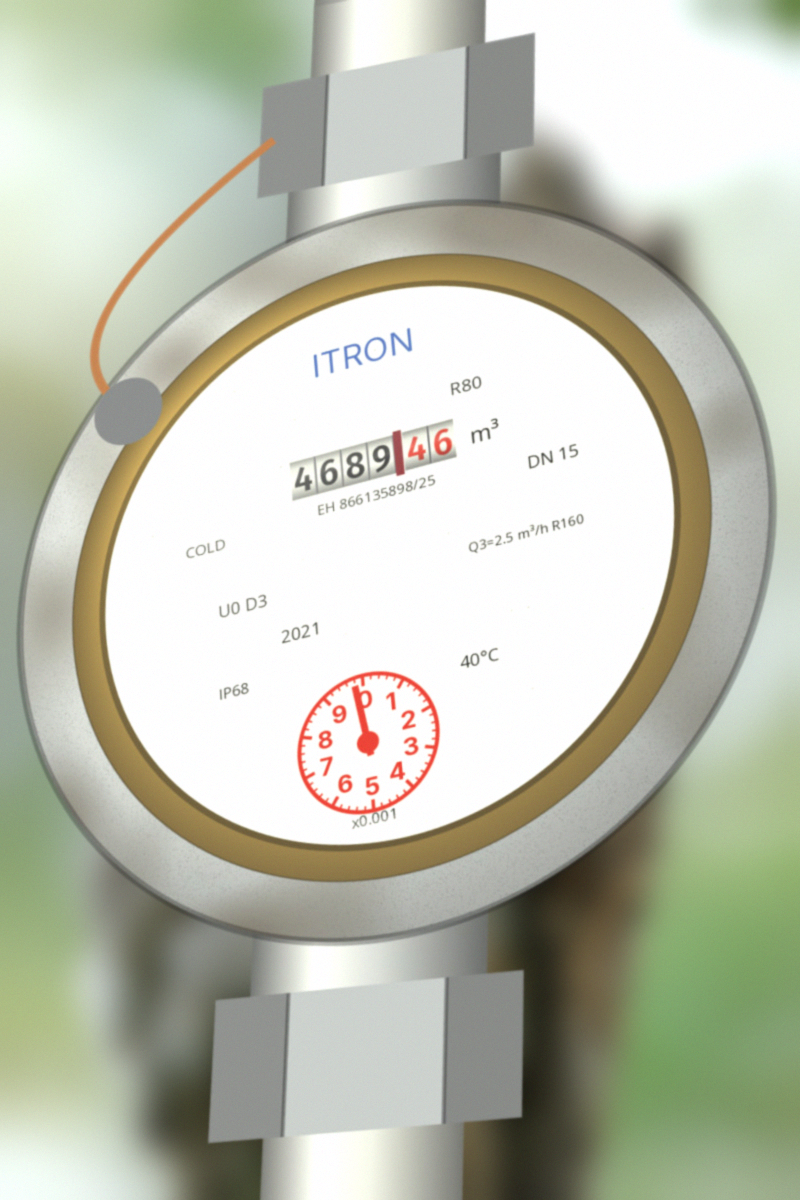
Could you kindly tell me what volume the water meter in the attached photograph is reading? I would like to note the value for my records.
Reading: 4689.459 m³
